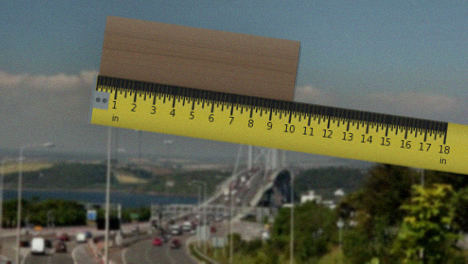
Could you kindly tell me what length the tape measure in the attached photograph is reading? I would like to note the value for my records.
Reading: 10 in
